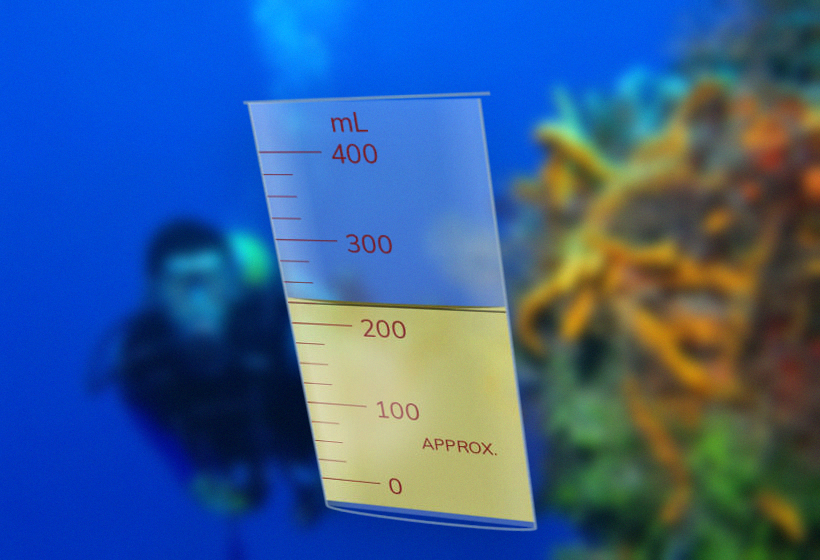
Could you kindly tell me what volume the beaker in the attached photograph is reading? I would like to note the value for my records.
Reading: 225 mL
